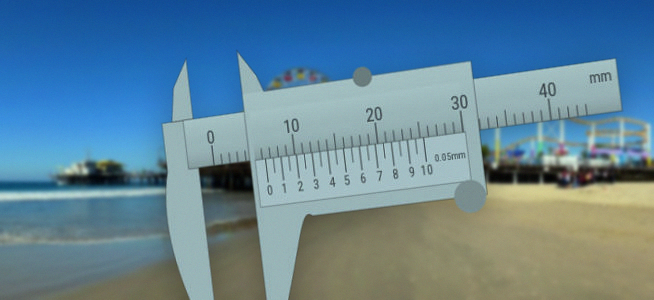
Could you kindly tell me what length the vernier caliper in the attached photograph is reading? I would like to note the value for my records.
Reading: 6.4 mm
